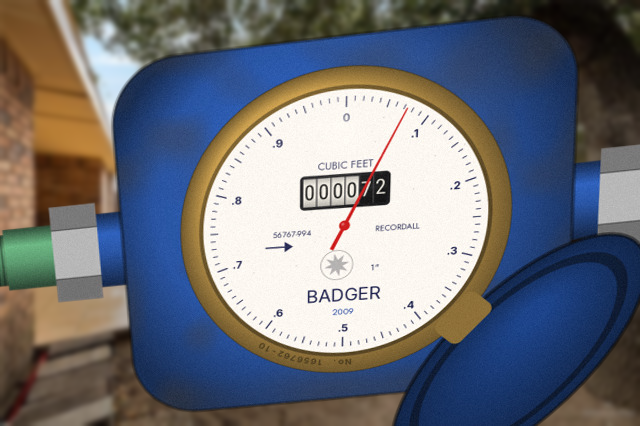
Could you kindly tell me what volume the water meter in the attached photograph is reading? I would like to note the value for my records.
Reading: 72.07 ft³
